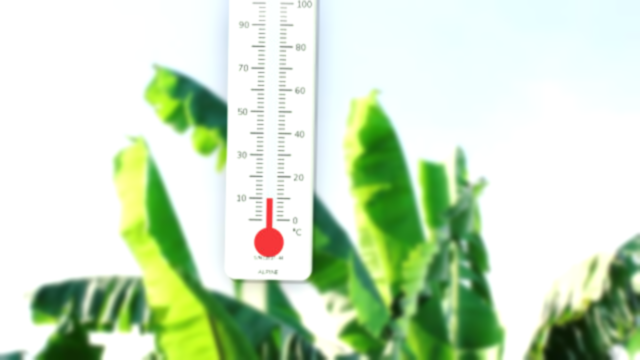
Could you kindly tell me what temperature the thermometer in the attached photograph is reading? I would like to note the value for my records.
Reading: 10 °C
